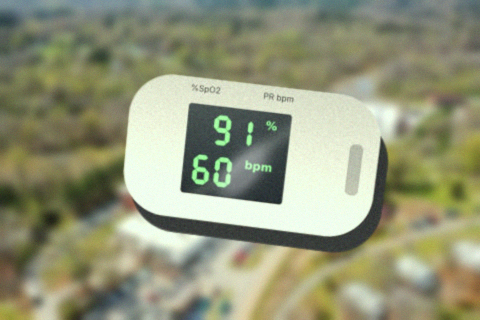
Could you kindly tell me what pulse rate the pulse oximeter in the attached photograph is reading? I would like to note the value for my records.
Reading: 60 bpm
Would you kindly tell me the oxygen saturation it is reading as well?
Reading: 91 %
